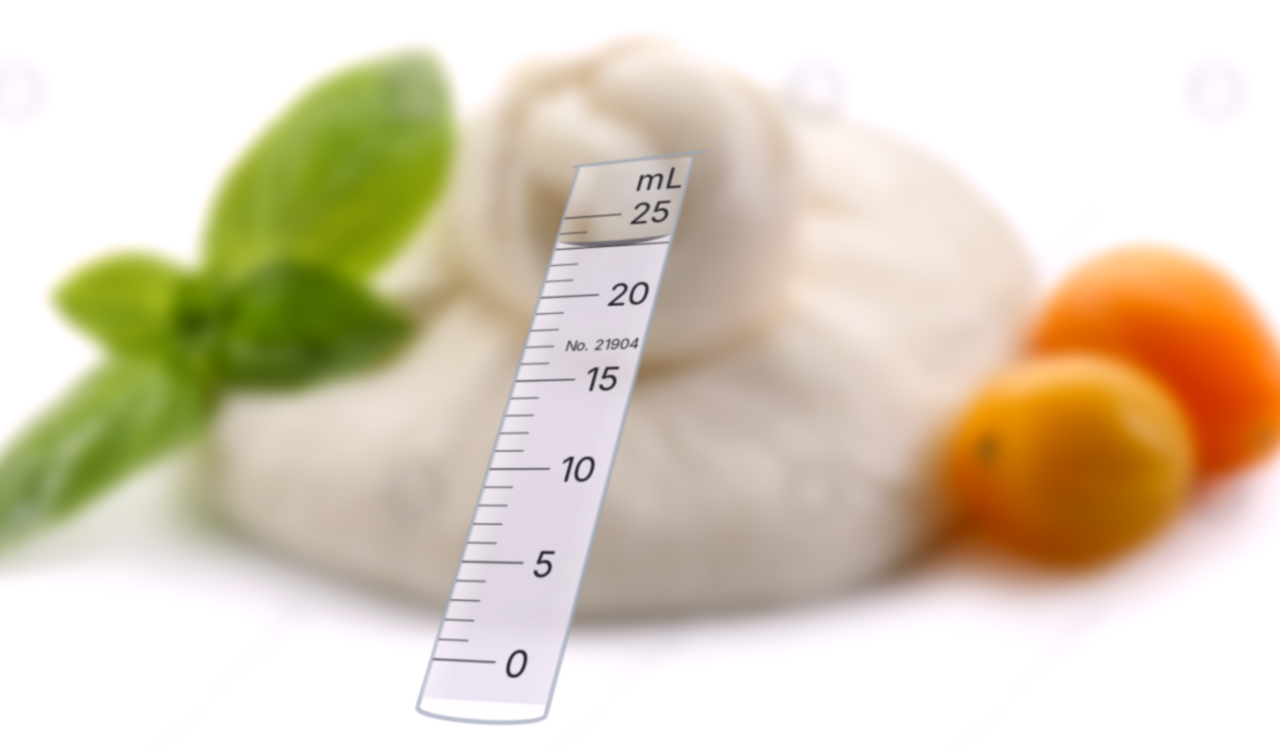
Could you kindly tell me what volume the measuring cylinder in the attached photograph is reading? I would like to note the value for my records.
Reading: 23 mL
